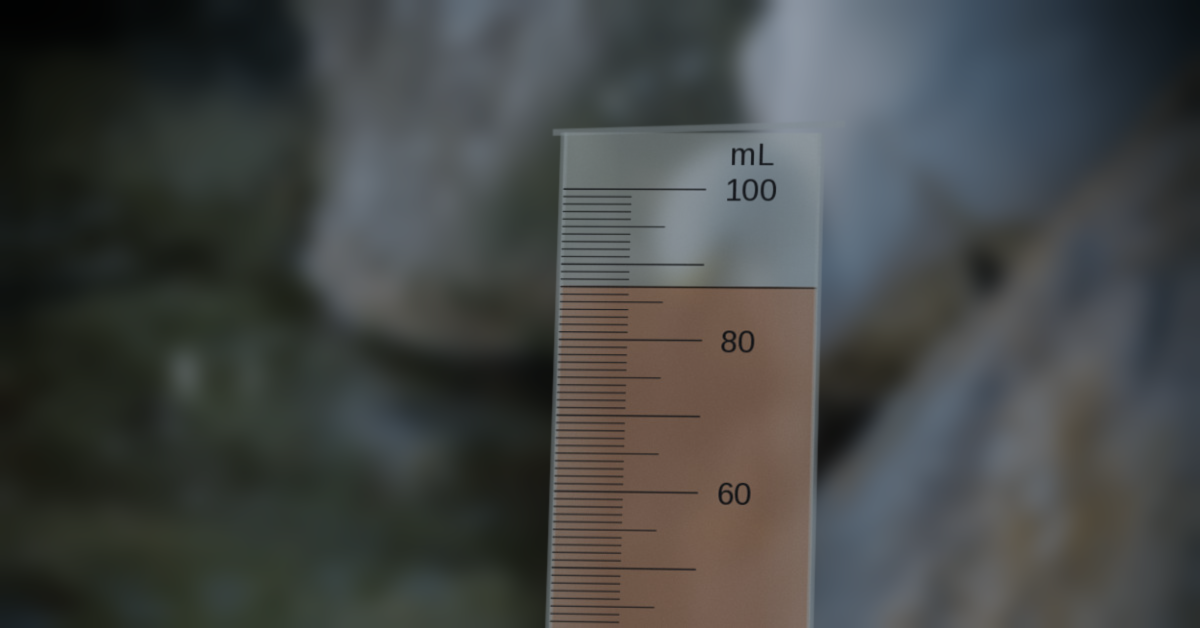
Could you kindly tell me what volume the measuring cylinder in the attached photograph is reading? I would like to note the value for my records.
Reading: 87 mL
